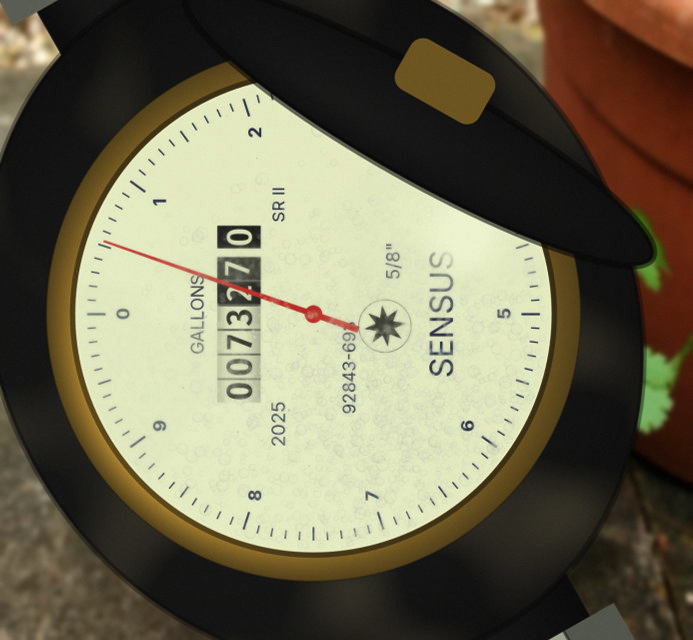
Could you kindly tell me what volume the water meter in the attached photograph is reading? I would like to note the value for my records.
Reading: 73270.5 gal
